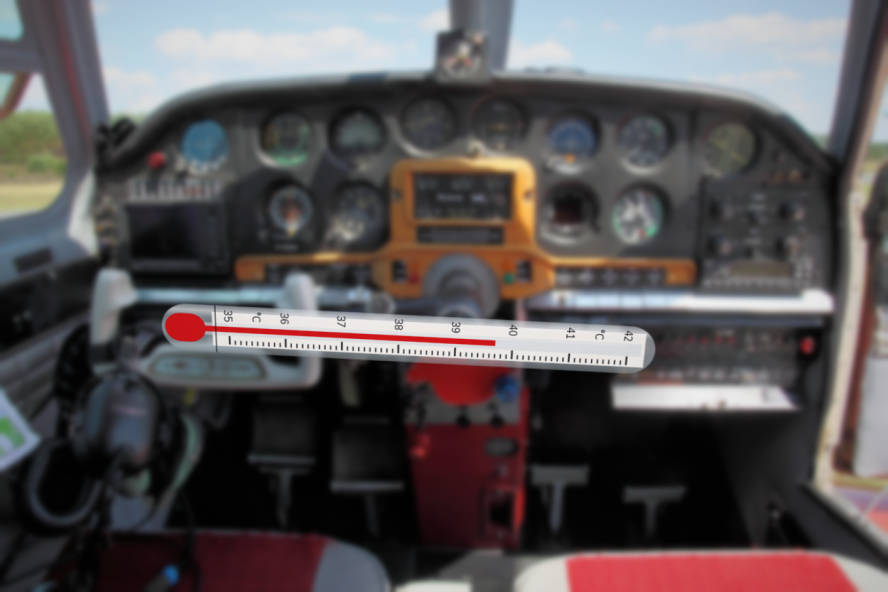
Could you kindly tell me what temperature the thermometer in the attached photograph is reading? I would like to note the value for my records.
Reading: 39.7 °C
